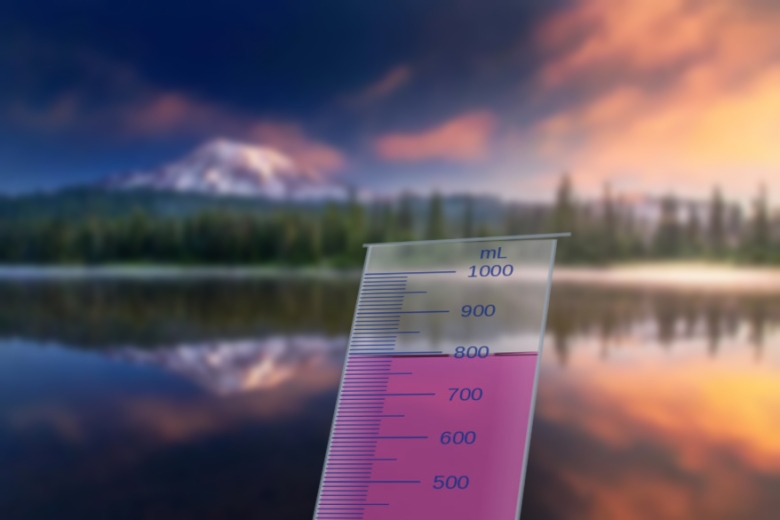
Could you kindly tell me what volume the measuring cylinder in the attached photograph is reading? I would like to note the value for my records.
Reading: 790 mL
